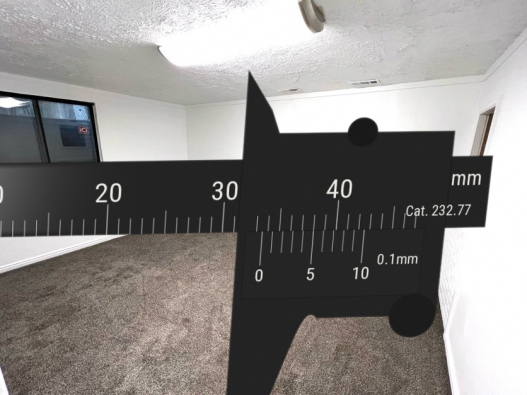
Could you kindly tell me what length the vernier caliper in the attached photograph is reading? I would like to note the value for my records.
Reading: 33.5 mm
